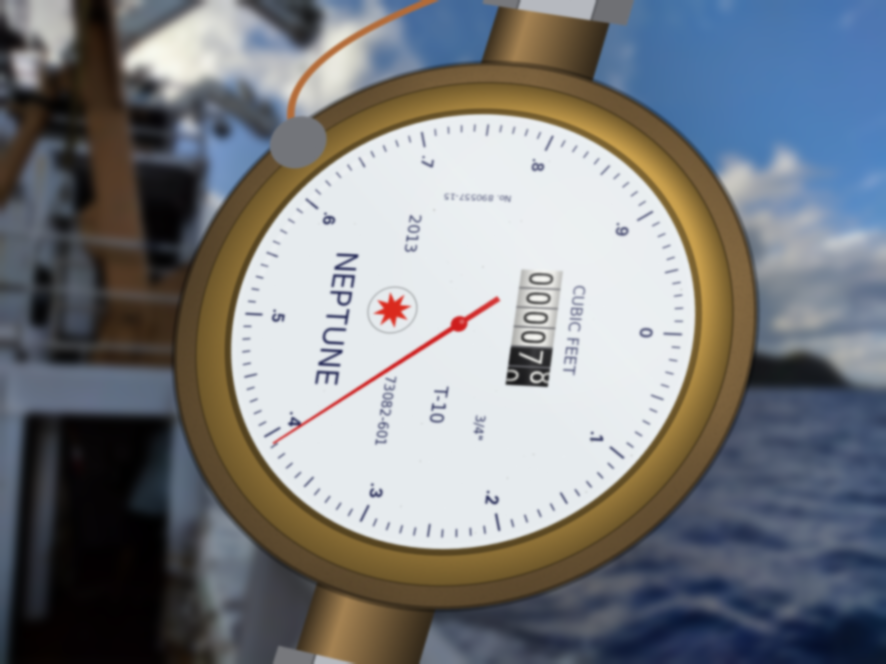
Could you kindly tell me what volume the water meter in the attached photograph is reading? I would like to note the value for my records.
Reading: 78.39 ft³
